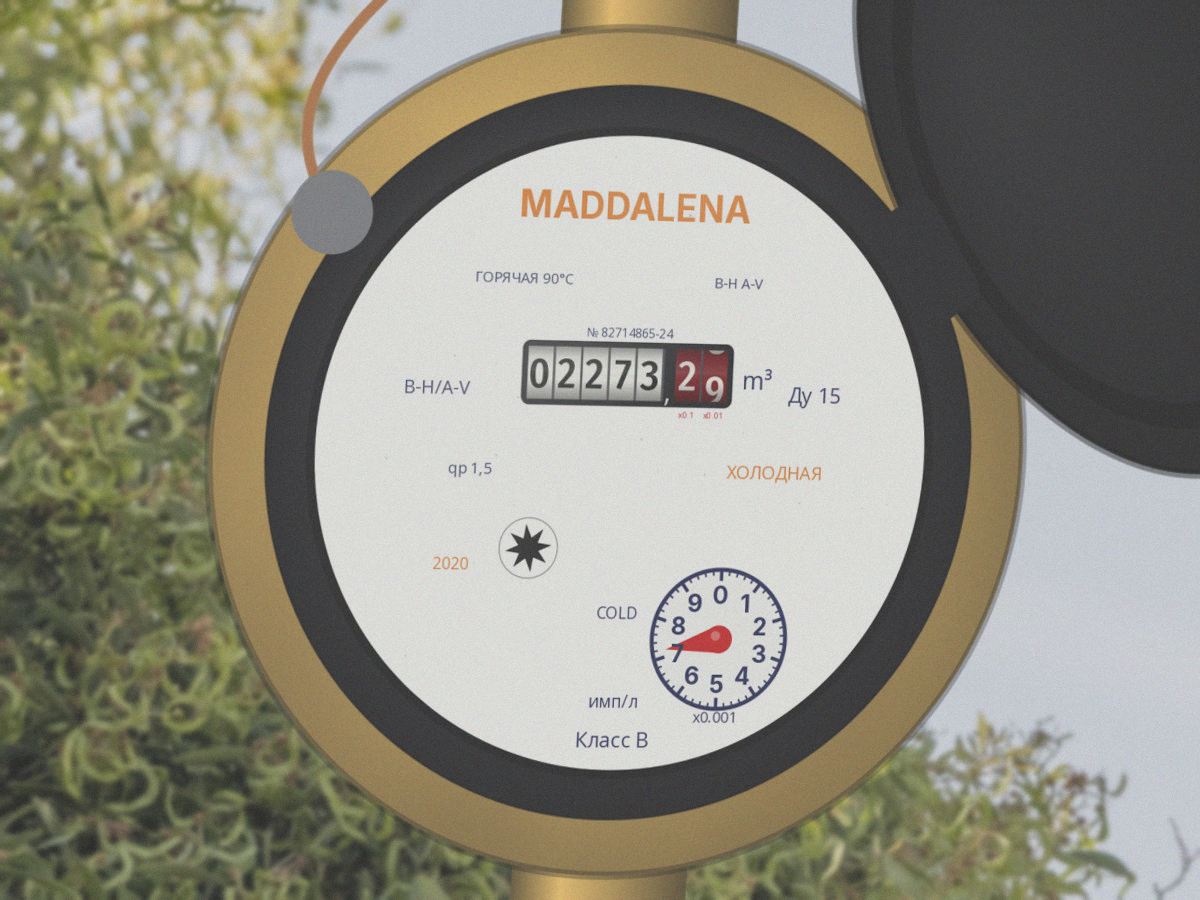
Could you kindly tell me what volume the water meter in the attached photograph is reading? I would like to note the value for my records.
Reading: 2273.287 m³
